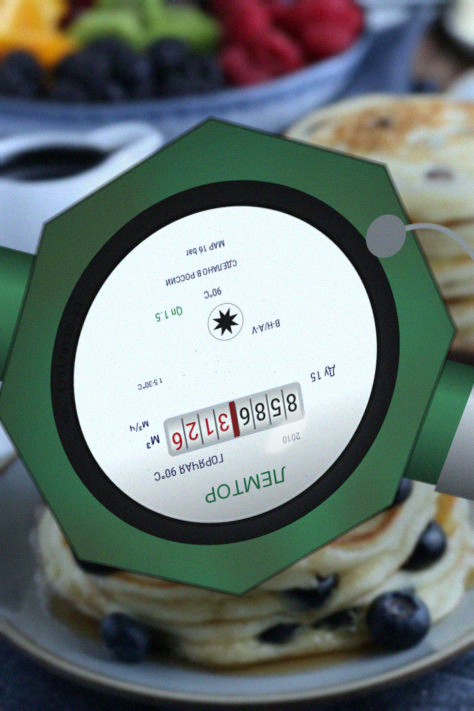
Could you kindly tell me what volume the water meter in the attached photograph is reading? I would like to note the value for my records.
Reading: 8586.3126 m³
